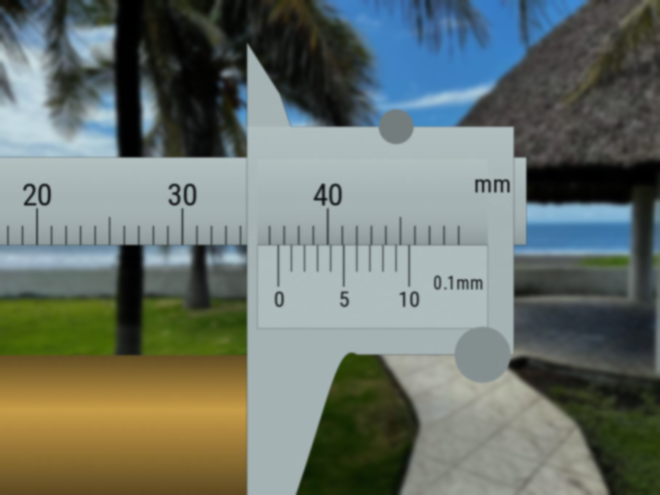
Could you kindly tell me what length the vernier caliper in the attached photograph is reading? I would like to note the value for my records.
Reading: 36.6 mm
